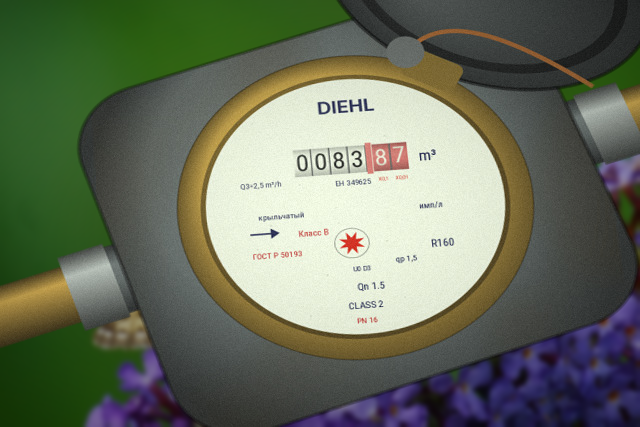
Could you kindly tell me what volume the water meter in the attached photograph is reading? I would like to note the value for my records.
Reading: 83.87 m³
